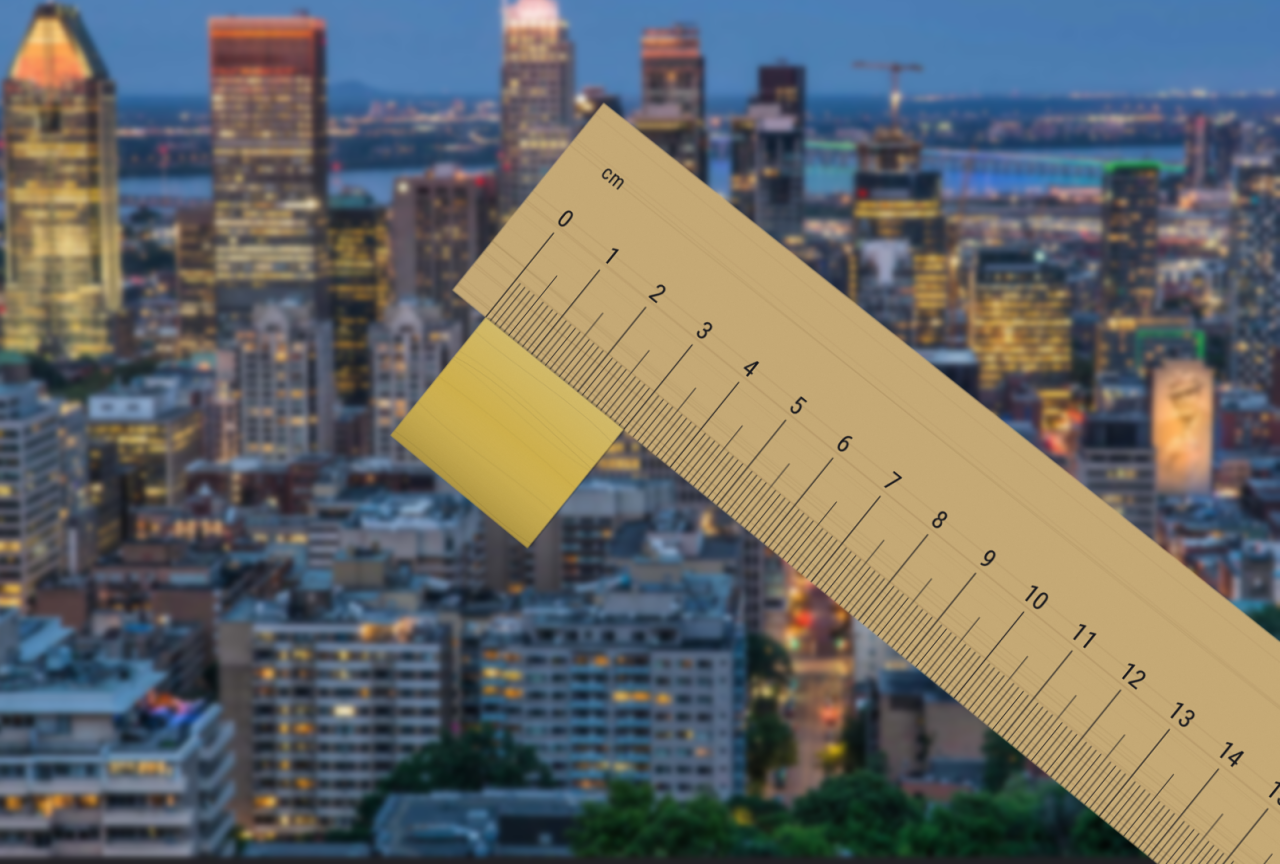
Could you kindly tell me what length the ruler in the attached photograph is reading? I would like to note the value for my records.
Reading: 3 cm
